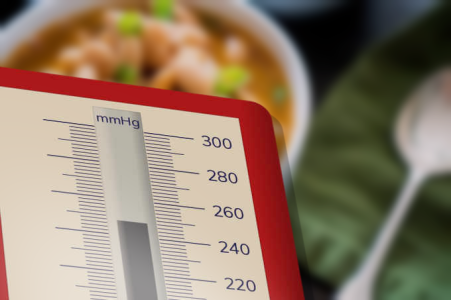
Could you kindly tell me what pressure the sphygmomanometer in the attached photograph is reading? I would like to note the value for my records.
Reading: 248 mmHg
